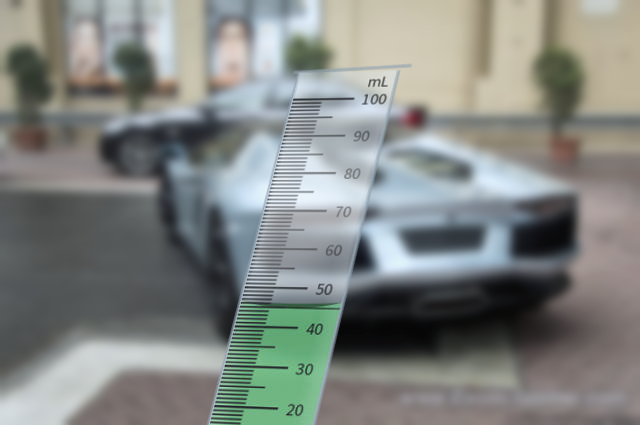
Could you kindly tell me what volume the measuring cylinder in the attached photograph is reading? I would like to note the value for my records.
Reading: 45 mL
